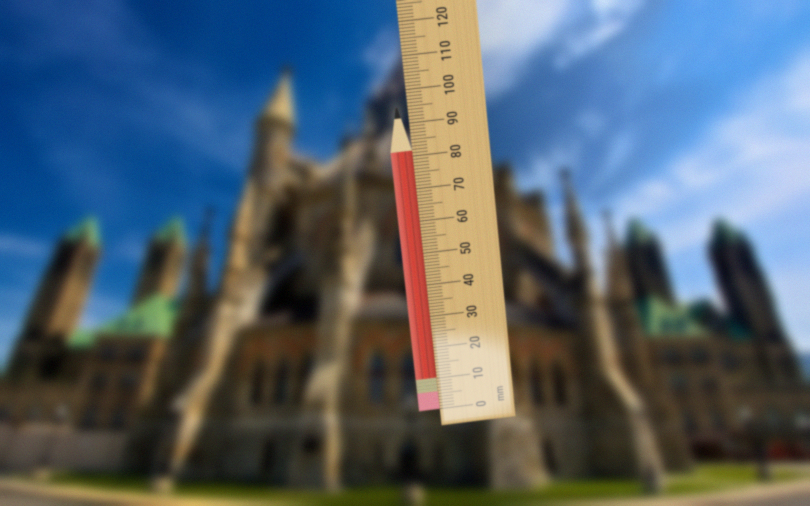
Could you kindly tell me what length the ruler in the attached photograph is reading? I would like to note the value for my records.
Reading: 95 mm
